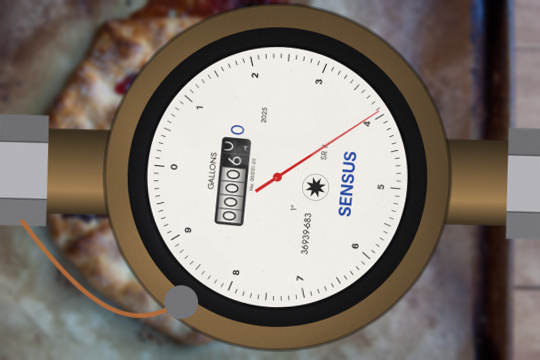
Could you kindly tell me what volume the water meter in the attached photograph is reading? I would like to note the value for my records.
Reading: 603.9 gal
